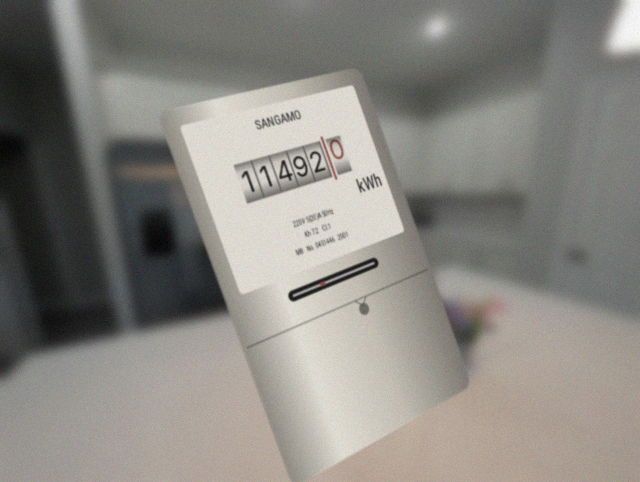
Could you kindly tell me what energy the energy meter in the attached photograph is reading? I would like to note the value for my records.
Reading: 11492.0 kWh
